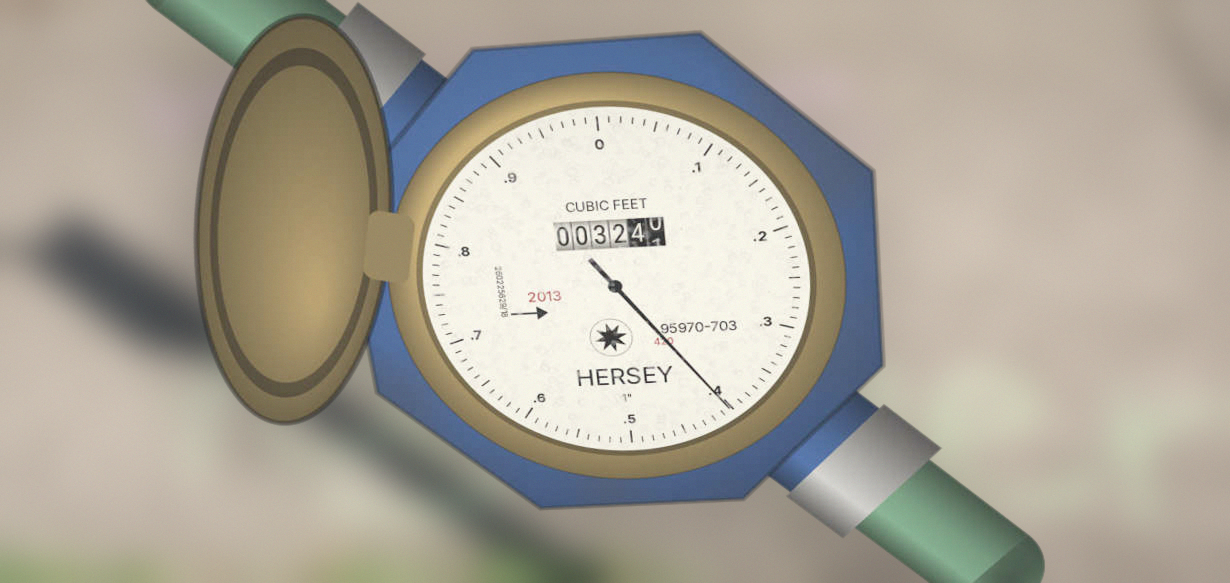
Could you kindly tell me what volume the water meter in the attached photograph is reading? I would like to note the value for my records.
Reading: 3240.40 ft³
